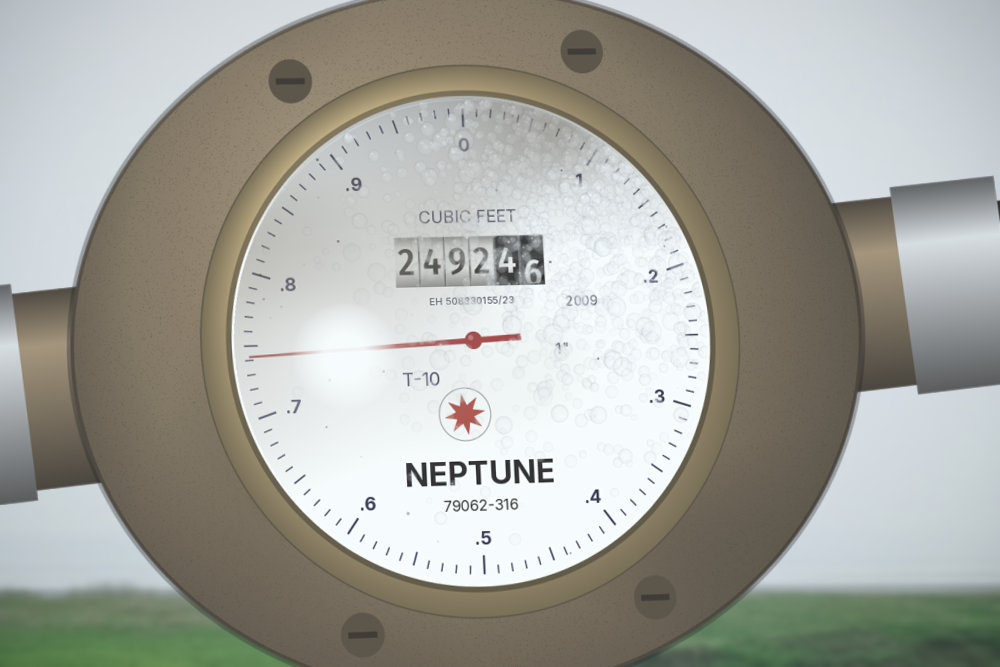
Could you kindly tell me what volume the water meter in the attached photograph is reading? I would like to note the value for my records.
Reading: 249245.74 ft³
